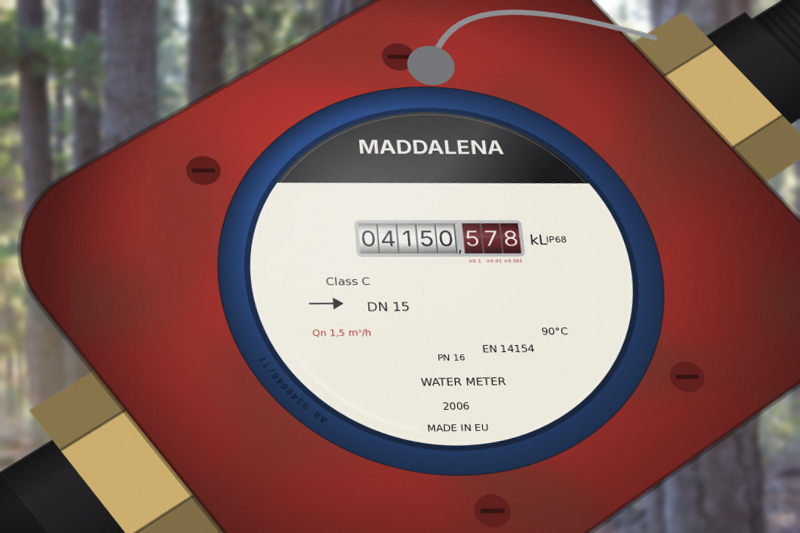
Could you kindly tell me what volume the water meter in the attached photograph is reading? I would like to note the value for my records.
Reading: 4150.578 kL
